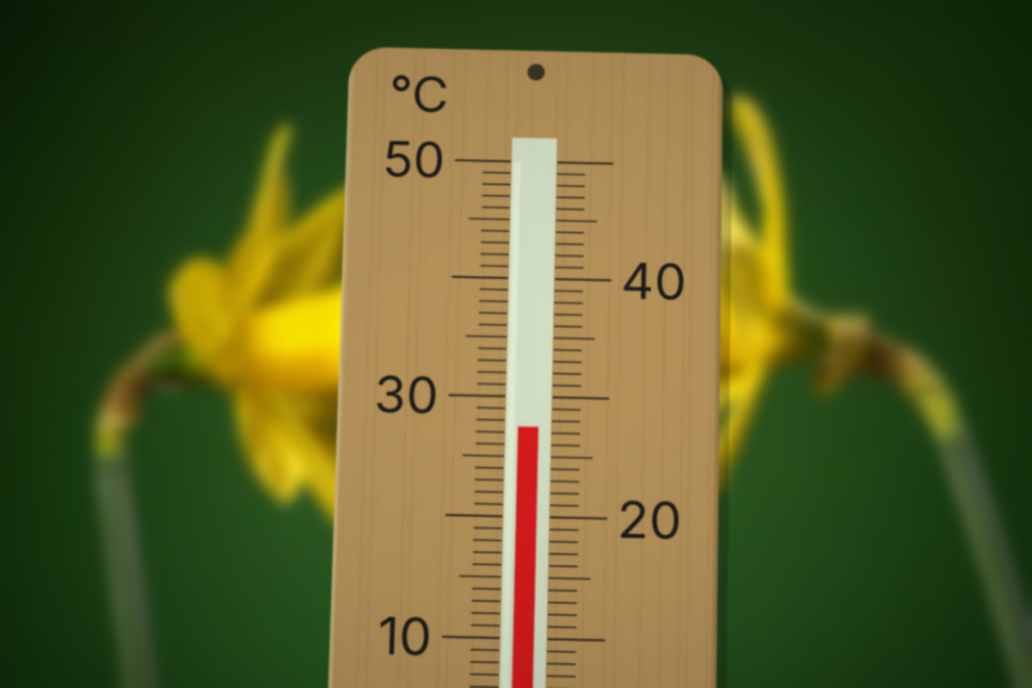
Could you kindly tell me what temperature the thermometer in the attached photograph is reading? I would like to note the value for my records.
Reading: 27.5 °C
